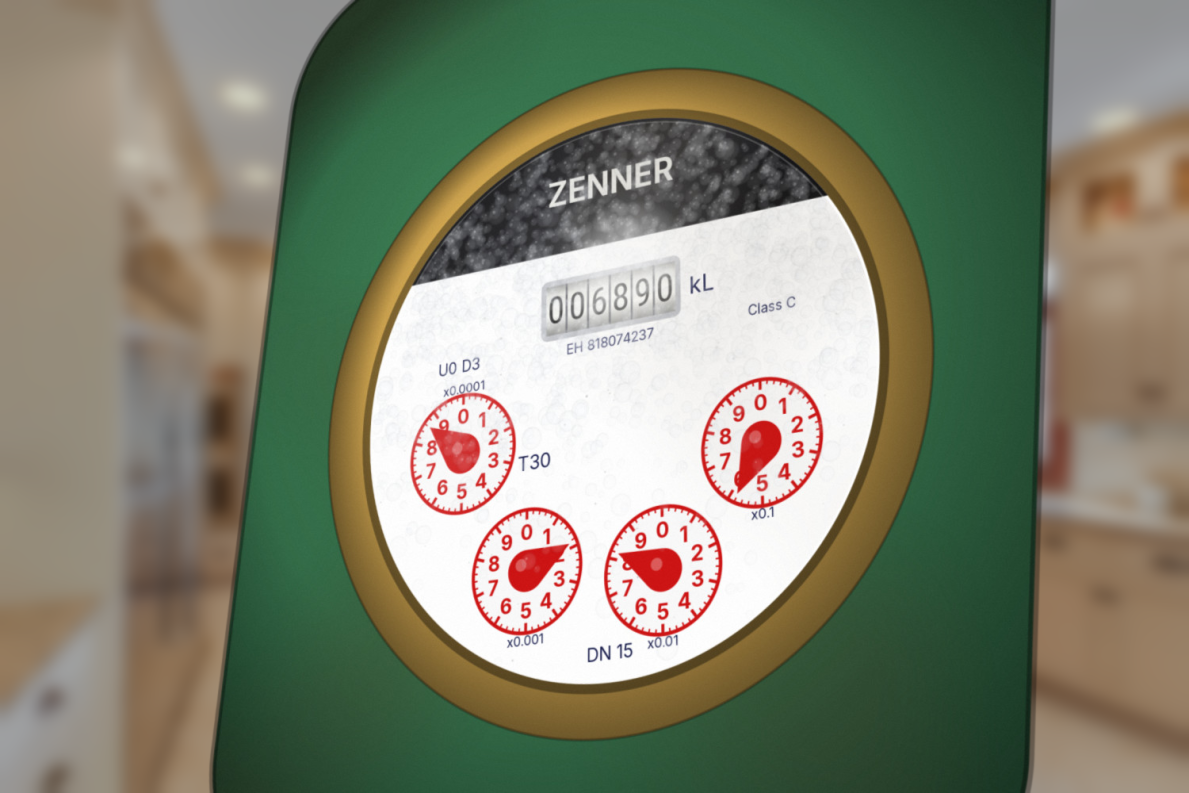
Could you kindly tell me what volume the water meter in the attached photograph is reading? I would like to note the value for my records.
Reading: 6890.5818 kL
